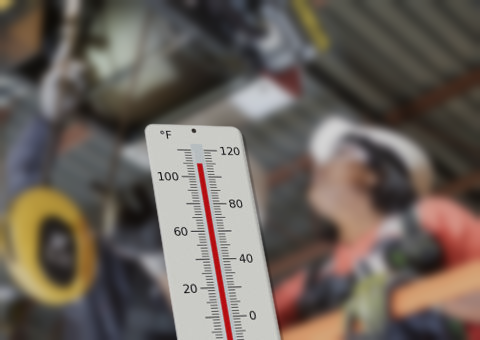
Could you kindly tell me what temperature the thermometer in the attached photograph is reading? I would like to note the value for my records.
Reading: 110 °F
